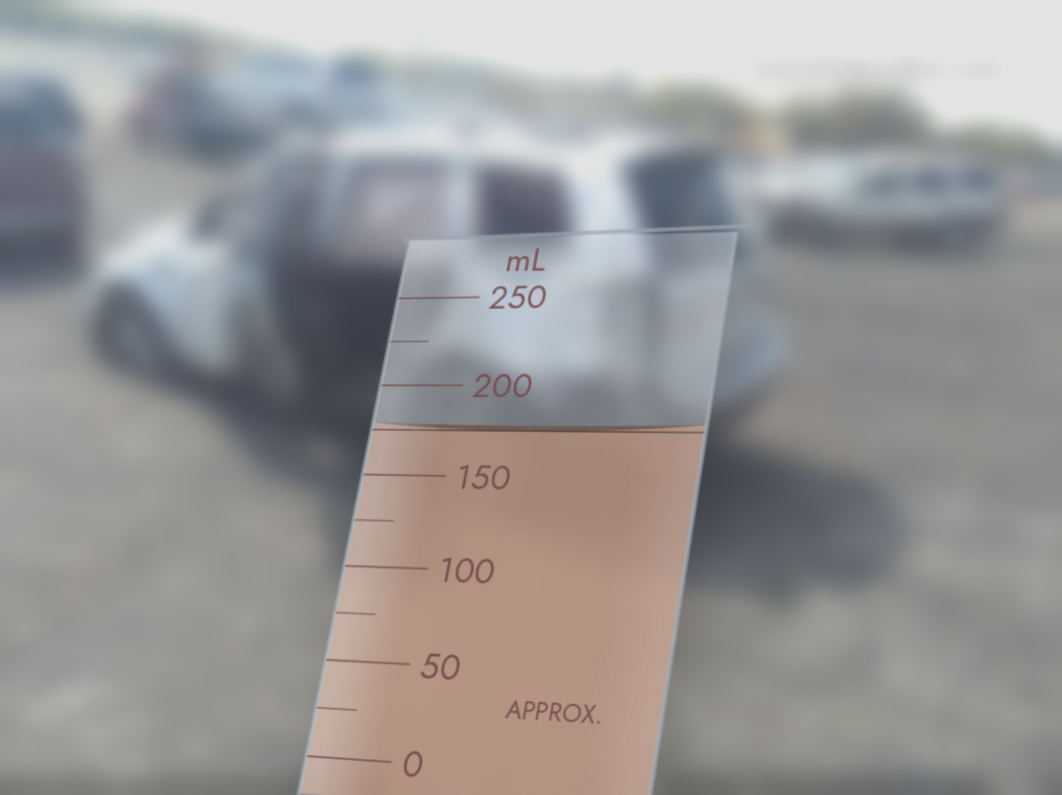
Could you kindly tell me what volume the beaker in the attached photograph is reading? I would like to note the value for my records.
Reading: 175 mL
